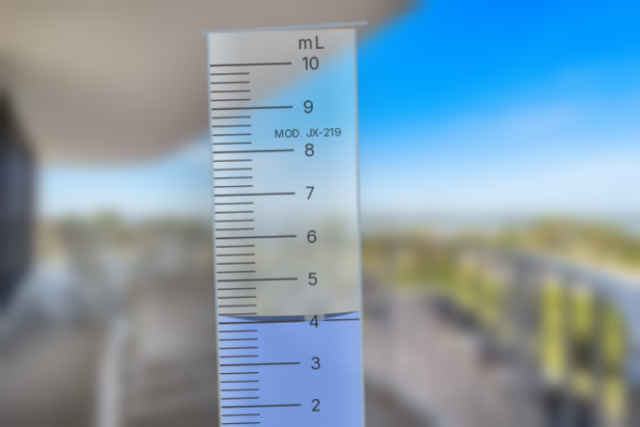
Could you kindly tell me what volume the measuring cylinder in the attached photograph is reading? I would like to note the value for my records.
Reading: 4 mL
